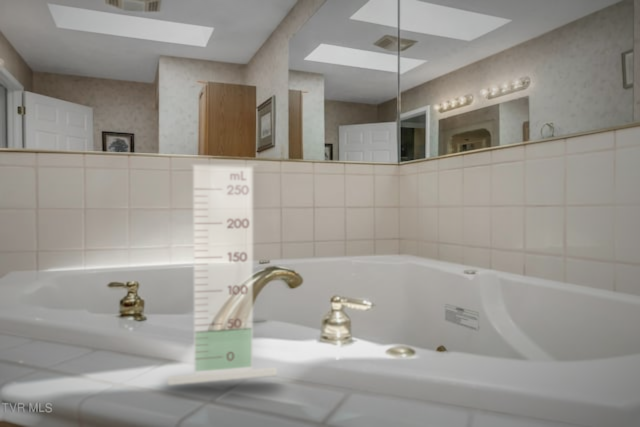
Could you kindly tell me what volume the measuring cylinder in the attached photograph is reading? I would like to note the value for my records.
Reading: 40 mL
